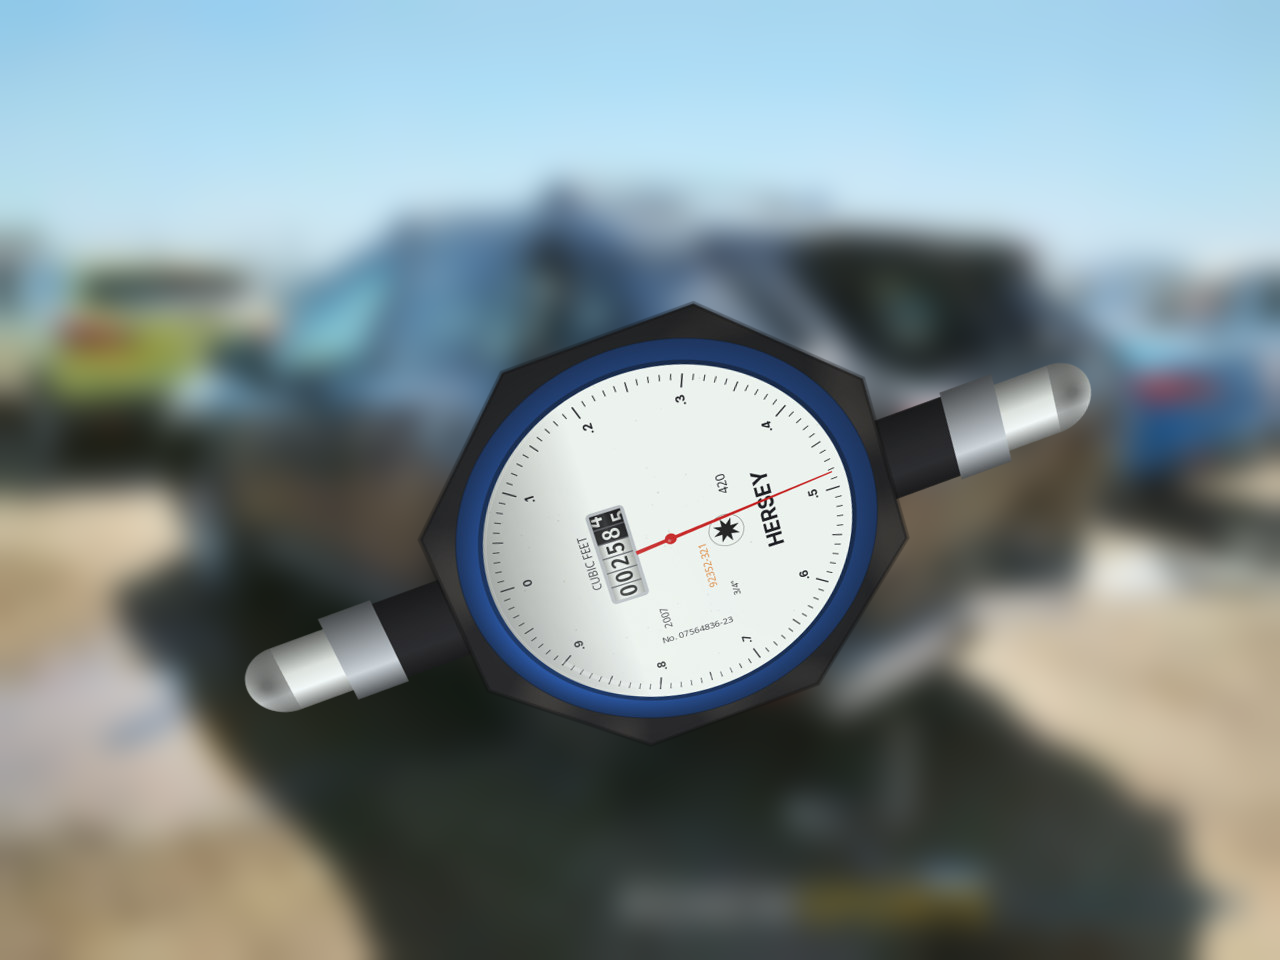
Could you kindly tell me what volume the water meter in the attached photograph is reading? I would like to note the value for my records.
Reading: 2584.48 ft³
